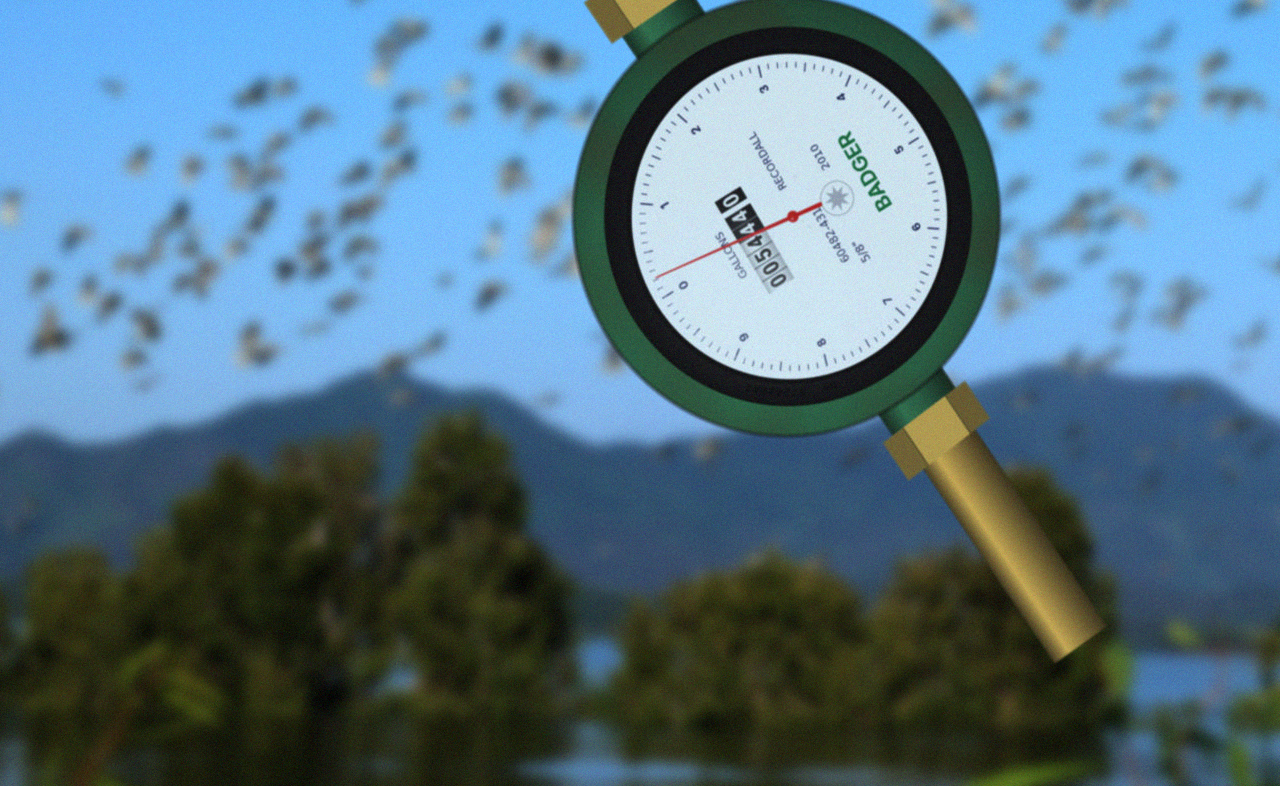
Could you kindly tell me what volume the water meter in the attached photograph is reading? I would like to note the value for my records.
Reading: 54440.2 gal
